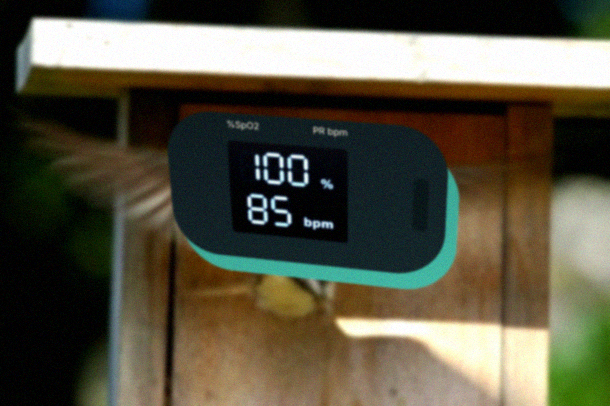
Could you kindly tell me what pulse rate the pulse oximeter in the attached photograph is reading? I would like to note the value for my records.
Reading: 85 bpm
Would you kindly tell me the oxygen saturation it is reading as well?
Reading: 100 %
